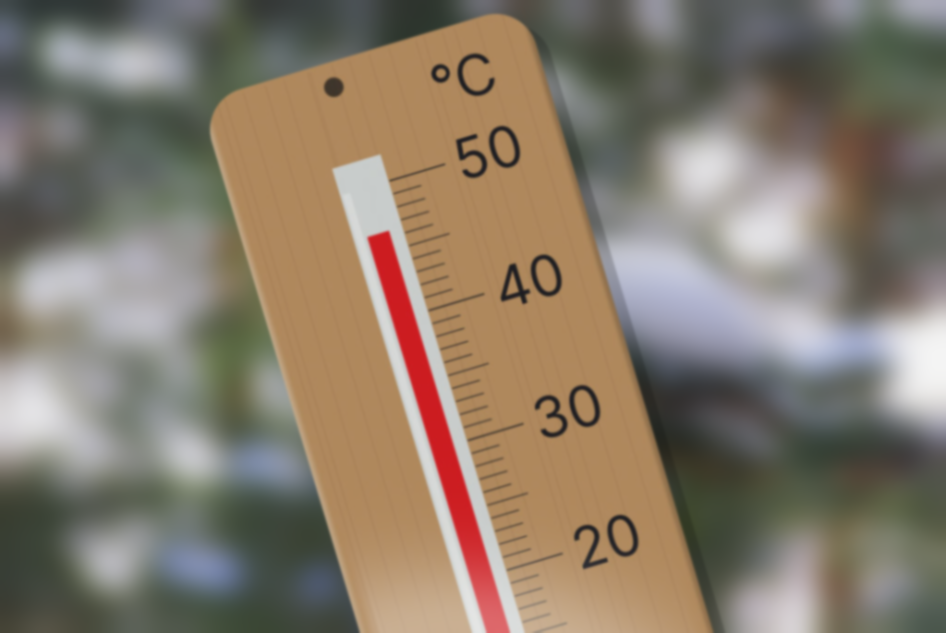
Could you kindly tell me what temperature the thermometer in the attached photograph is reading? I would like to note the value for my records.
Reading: 46.5 °C
